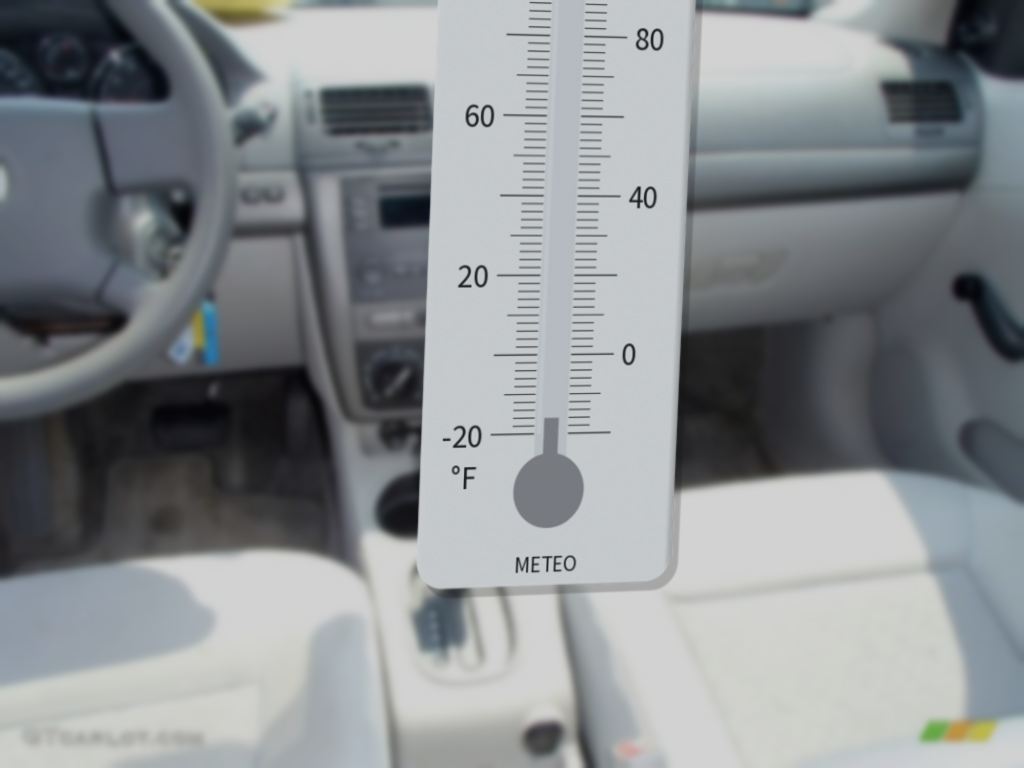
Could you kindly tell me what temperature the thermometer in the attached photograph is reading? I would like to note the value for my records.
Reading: -16 °F
